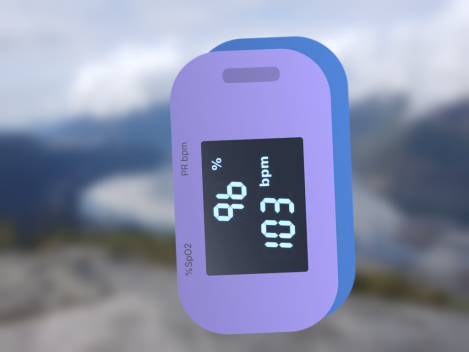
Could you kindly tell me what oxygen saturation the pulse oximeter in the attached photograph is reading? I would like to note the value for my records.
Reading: 96 %
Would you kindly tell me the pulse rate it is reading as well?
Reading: 103 bpm
